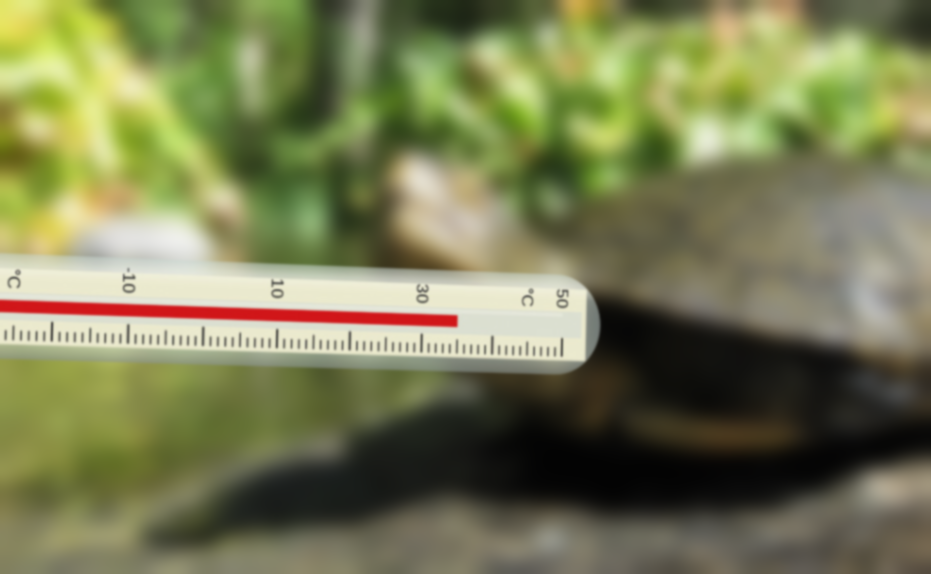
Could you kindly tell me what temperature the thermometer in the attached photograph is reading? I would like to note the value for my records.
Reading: 35 °C
